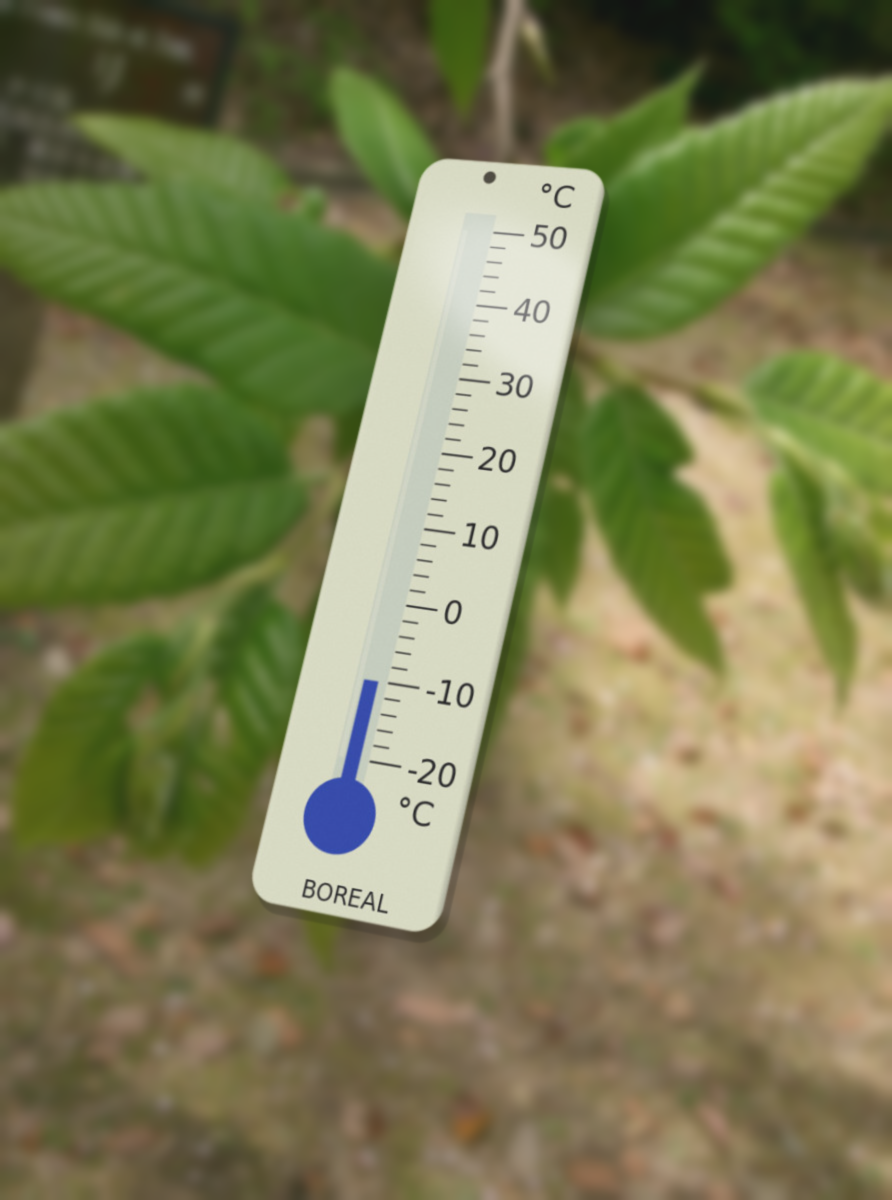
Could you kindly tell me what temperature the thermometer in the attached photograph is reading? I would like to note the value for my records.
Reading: -10 °C
